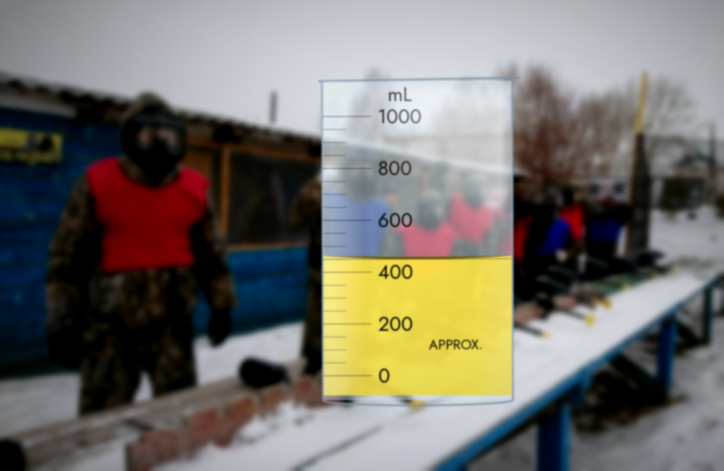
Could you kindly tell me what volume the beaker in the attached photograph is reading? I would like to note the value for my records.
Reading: 450 mL
